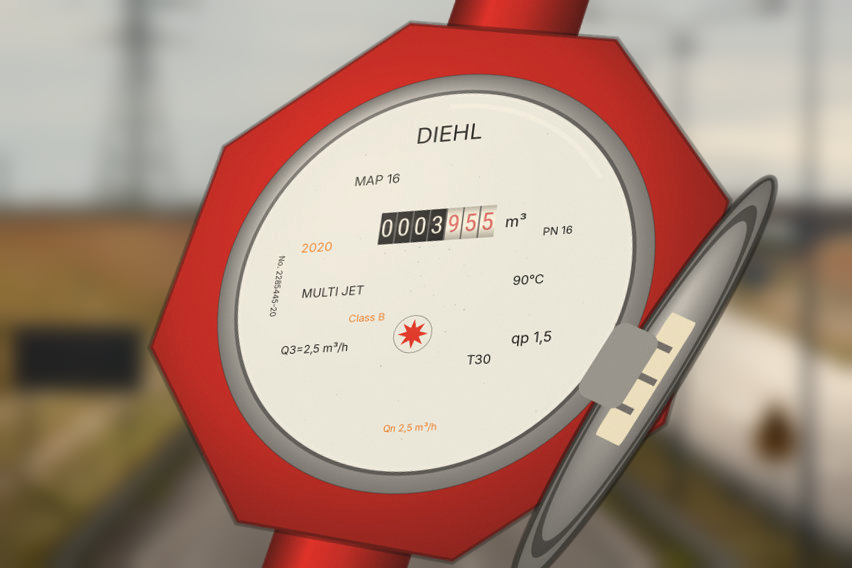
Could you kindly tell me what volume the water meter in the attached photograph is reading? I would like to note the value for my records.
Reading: 3.955 m³
